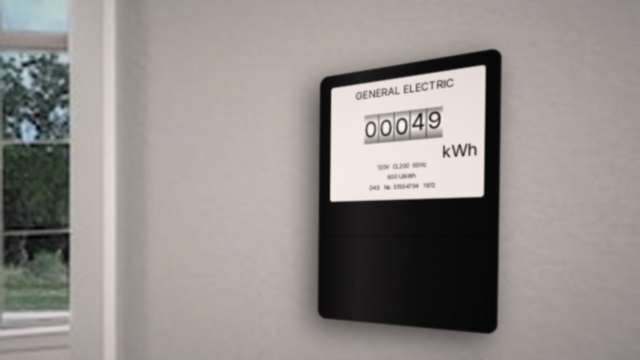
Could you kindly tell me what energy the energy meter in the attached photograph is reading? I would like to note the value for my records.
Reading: 49 kWh
